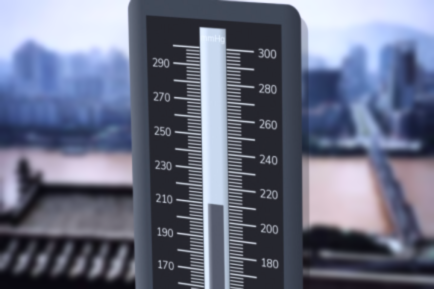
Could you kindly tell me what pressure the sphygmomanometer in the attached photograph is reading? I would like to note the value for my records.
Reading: 210 mmHg
